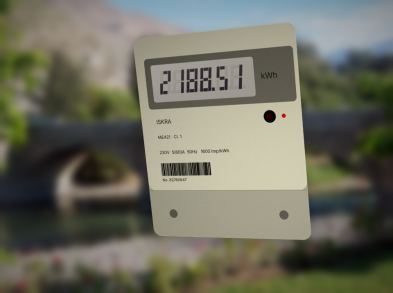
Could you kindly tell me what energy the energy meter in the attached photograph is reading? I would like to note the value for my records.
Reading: 2188.51 kWh
